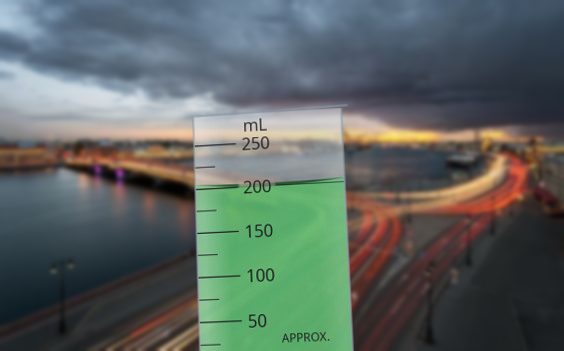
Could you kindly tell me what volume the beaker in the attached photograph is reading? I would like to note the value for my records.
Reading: 200 mL
